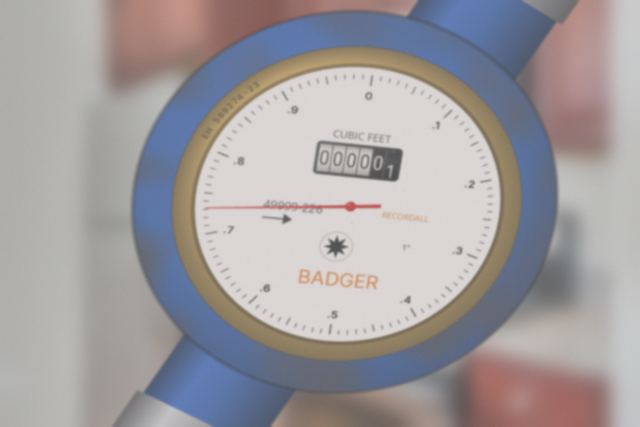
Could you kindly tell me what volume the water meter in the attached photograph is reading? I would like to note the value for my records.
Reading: 0.73 ft³
